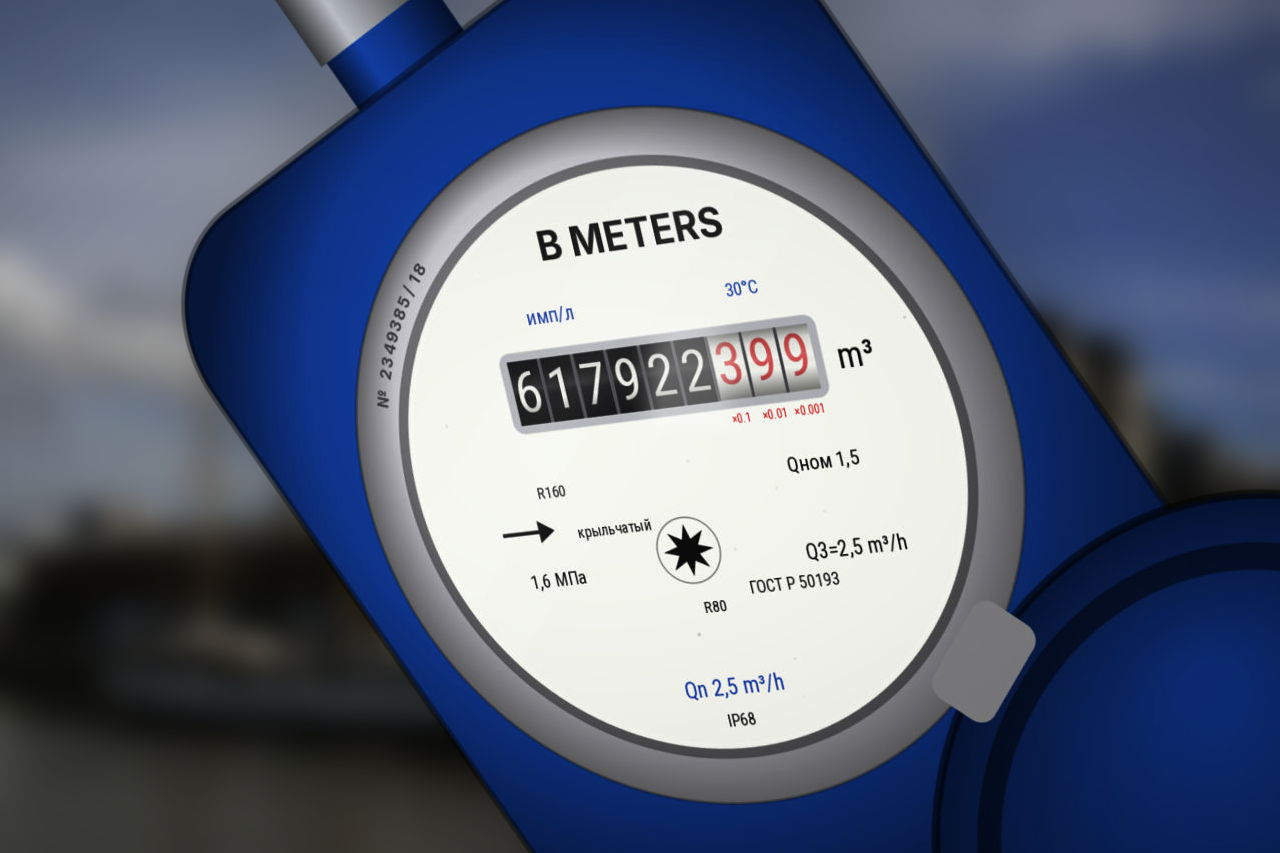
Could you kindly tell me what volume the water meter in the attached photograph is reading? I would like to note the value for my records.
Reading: 617922.399 m³
